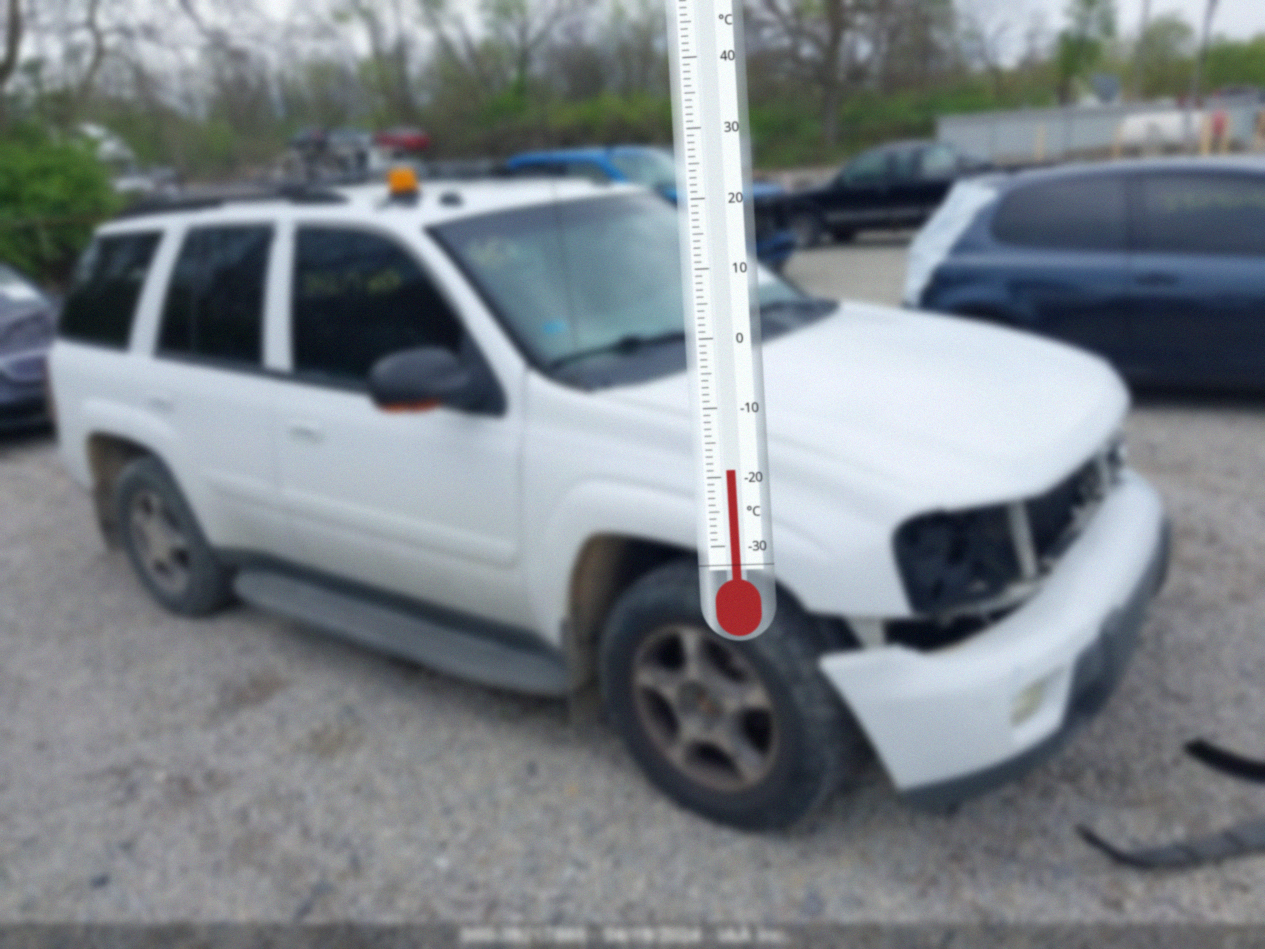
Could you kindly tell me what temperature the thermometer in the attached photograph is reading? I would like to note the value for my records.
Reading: -19 °C
